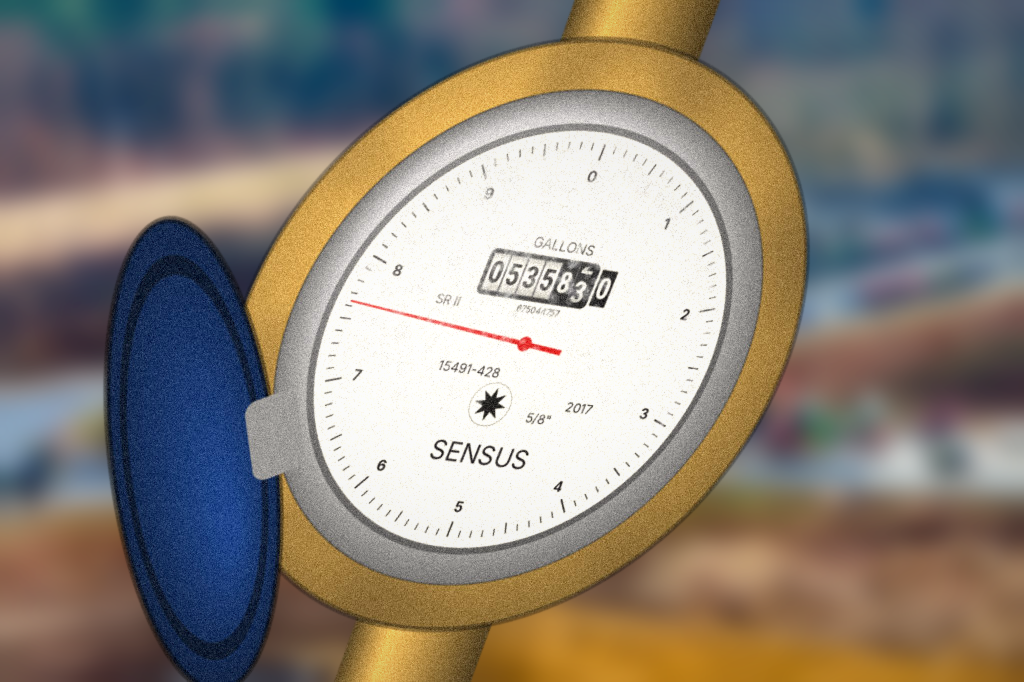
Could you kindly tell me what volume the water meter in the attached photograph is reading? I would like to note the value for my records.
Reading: 535827.6 gal
